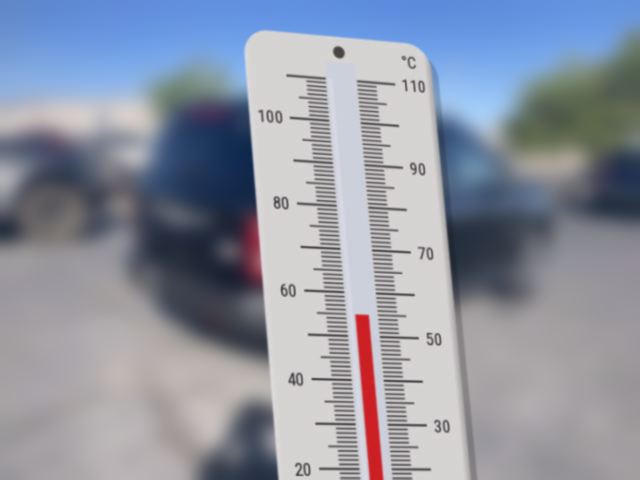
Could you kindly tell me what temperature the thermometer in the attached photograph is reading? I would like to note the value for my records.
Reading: 55 °C
